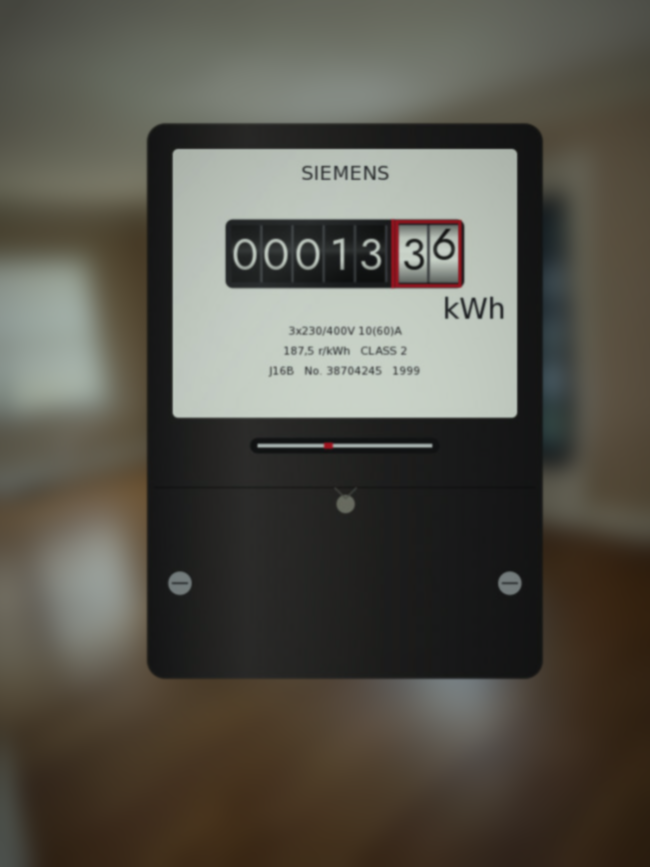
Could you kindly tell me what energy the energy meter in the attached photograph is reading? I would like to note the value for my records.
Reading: 13.36 kWh
